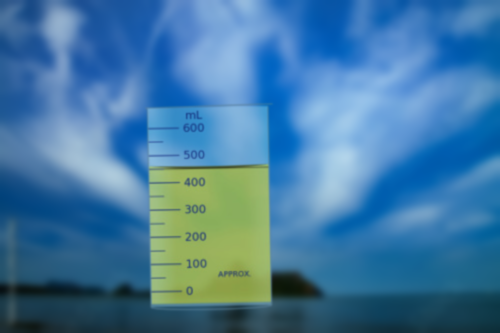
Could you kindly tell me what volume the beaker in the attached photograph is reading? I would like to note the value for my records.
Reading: 450 mL
